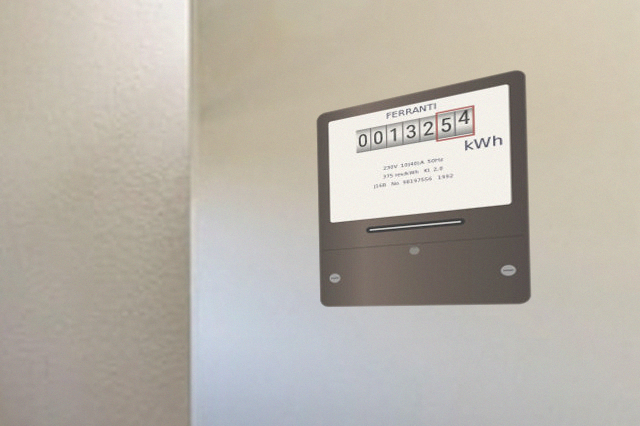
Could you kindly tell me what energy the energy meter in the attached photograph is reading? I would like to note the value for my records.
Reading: 132.54 kWh
